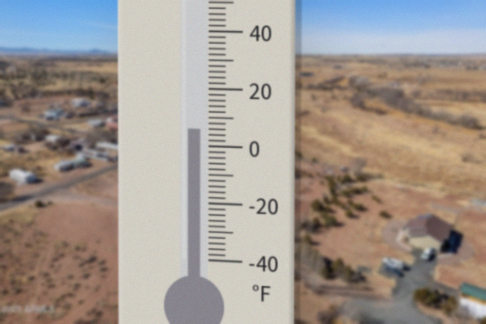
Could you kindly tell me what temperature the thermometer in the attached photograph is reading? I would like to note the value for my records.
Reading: 6 °F
